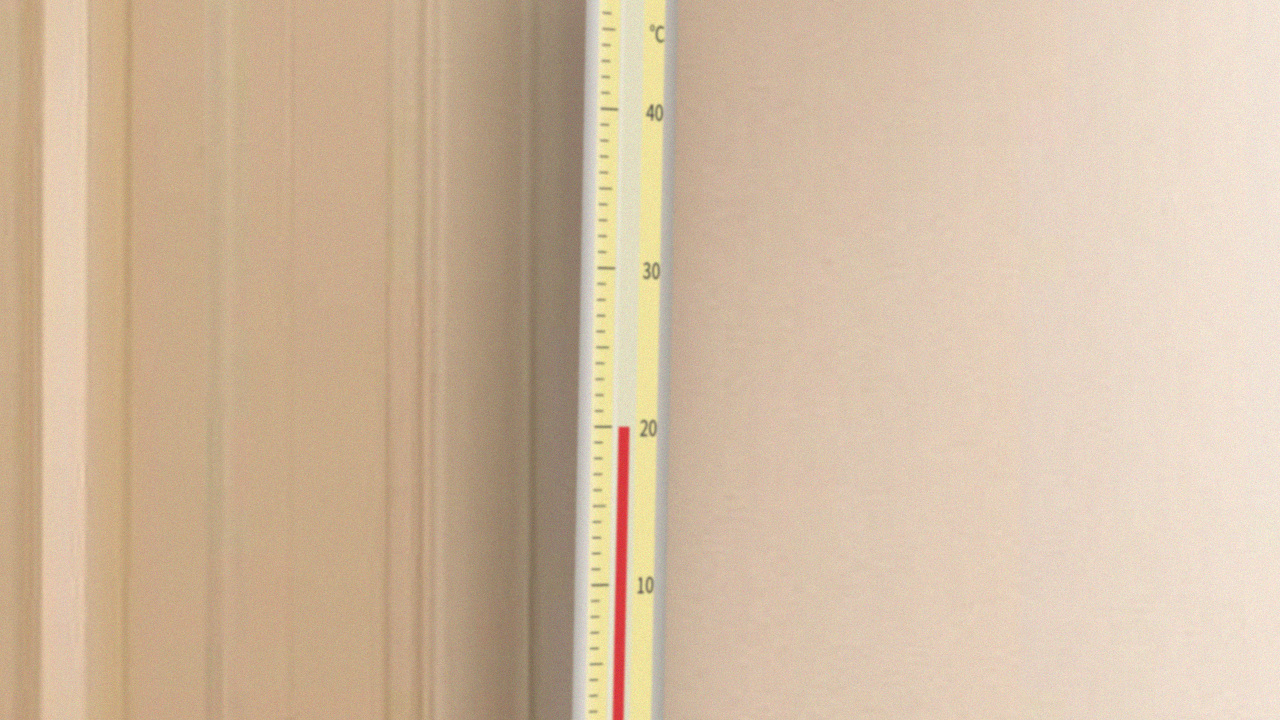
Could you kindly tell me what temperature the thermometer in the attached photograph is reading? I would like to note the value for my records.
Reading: 20 °C
